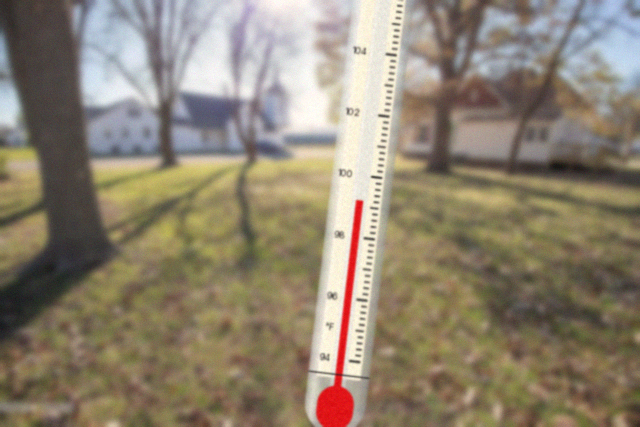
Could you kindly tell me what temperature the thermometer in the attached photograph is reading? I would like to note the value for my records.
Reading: 99.2 °F
